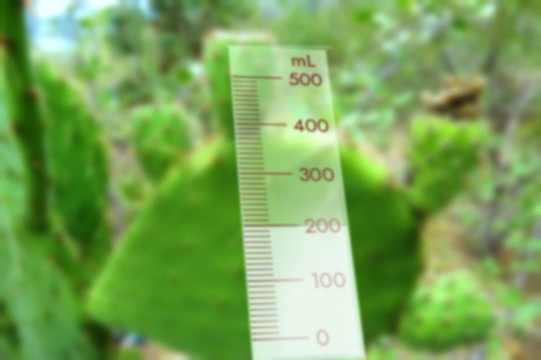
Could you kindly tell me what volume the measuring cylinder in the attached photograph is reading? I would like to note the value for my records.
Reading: 200 mL
